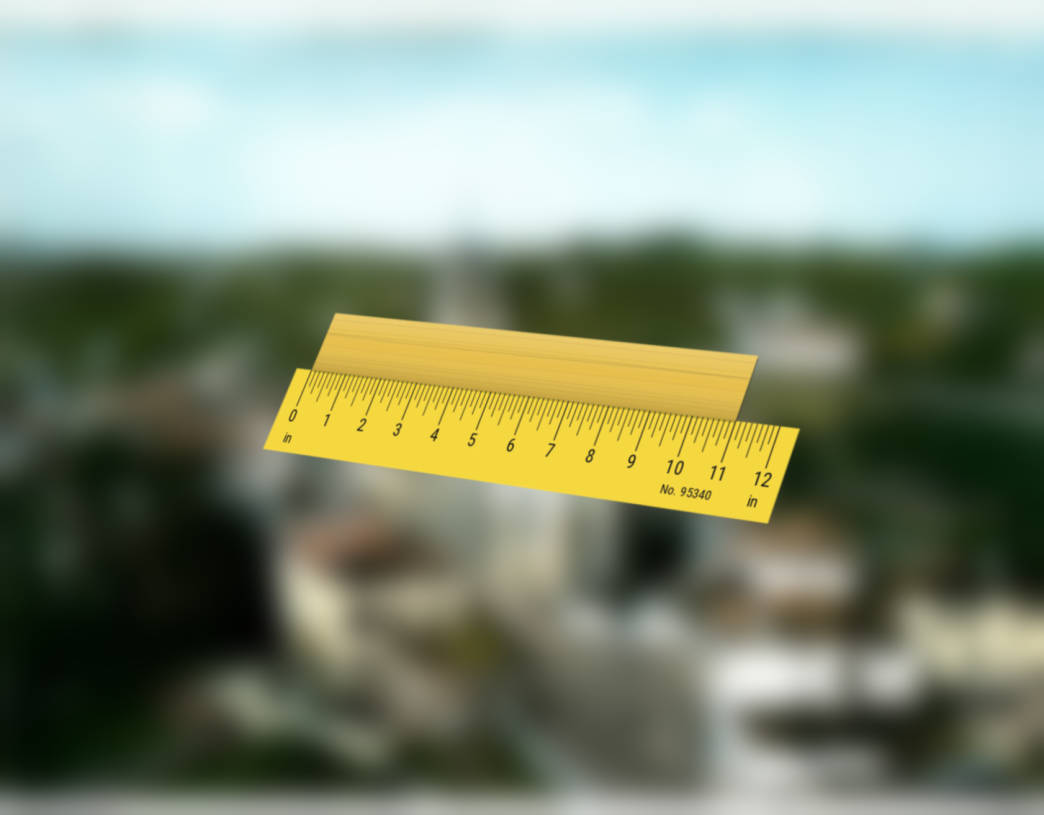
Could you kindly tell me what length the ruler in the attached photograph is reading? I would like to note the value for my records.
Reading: 11 in
